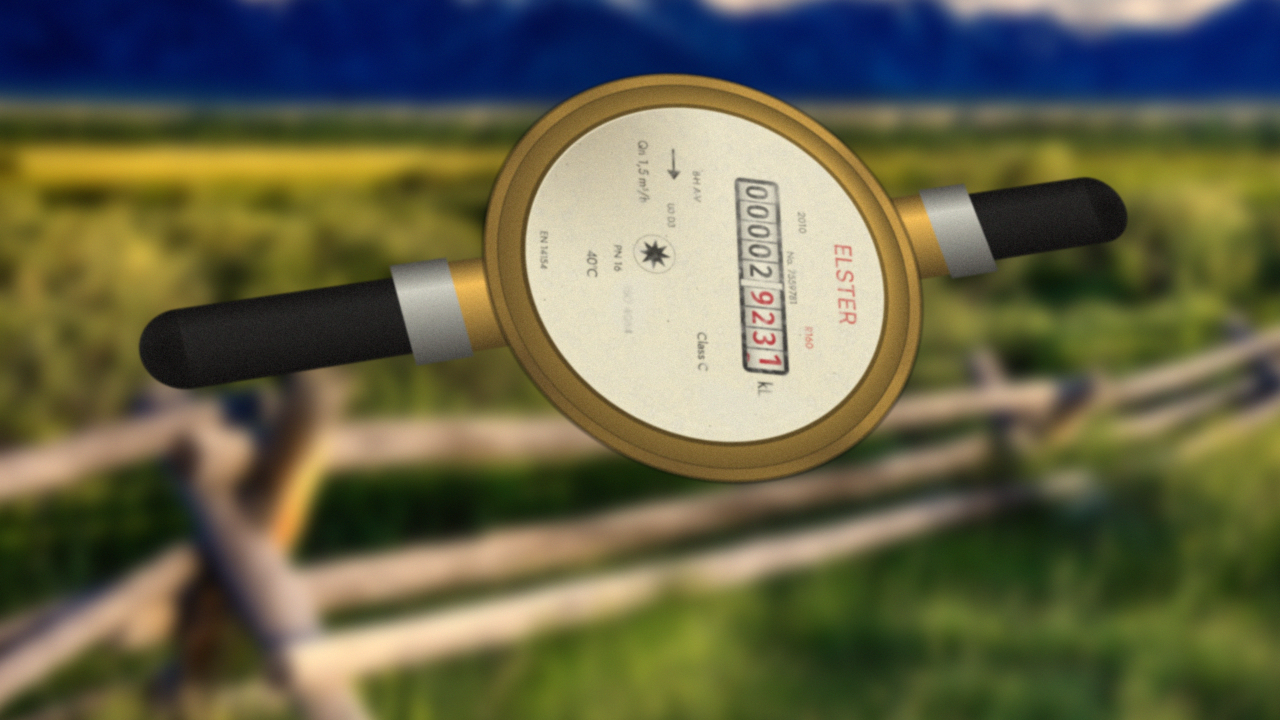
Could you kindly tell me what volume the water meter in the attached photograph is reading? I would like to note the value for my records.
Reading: 2.9231 kL
